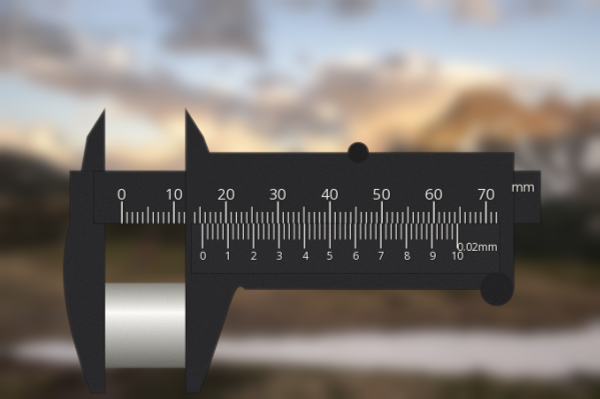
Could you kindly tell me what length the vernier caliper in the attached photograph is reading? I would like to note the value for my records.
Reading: 15.5 mm
